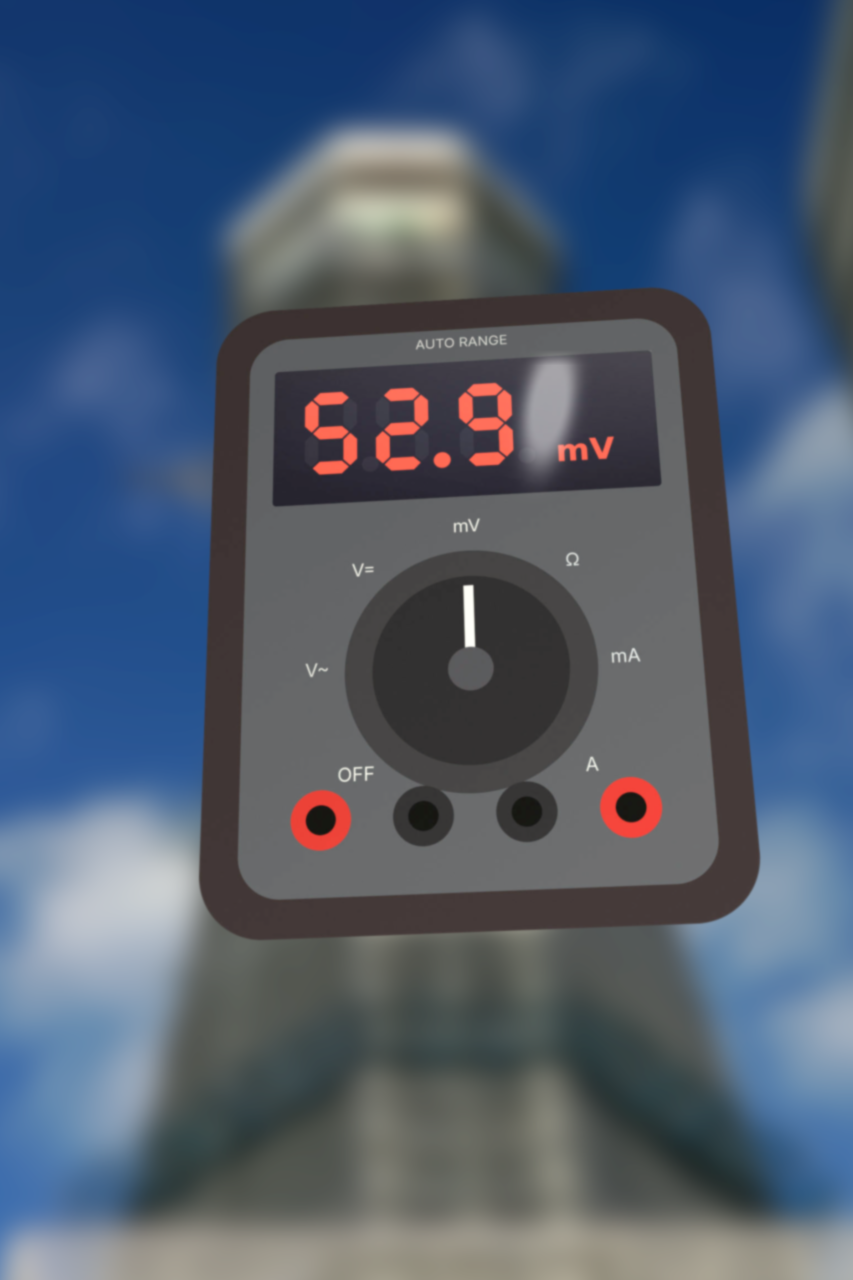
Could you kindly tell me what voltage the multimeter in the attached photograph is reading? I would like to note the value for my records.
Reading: 52.9 mV
